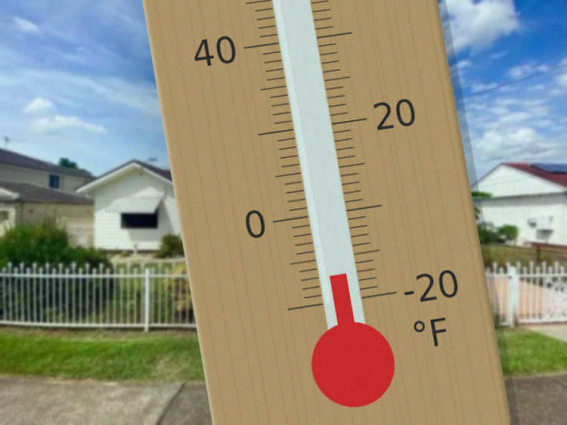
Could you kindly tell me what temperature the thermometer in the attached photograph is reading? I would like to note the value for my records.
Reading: -14 °F
